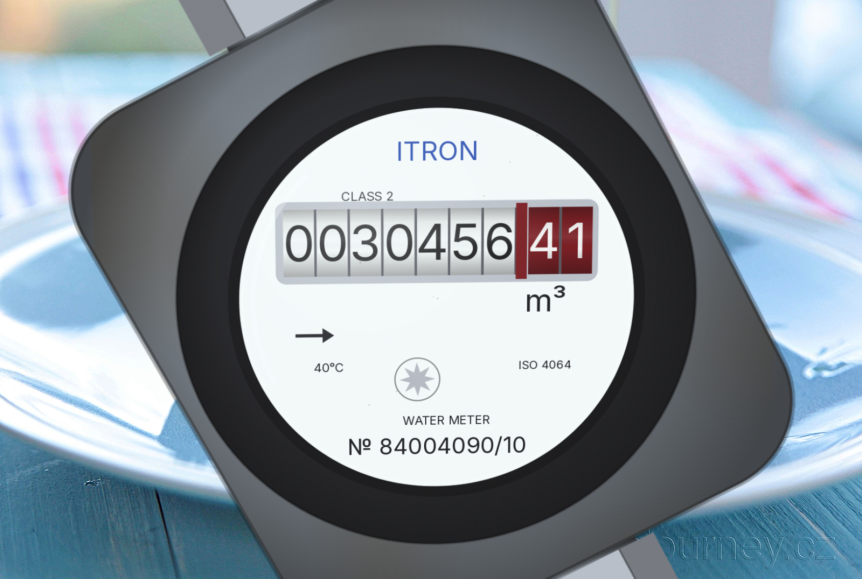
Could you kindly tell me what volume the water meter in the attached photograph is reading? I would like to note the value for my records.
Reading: 30456.41 m³
